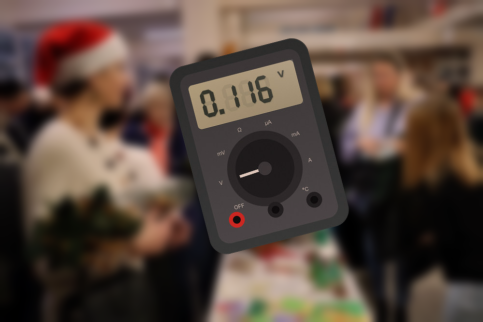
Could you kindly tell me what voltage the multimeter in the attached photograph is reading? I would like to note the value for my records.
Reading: 0.116 V
